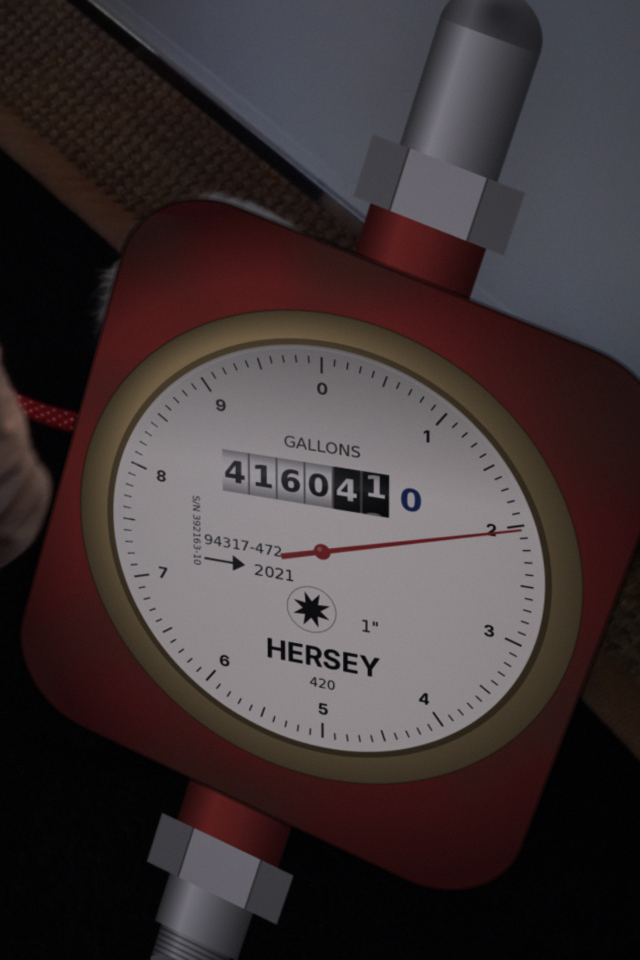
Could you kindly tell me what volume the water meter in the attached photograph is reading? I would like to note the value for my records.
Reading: 4160412.0 gal
